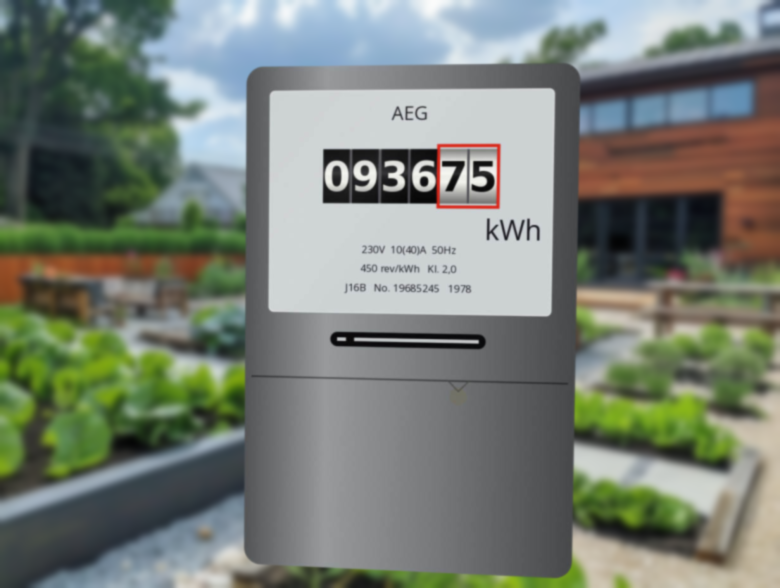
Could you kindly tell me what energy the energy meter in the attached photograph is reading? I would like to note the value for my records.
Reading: 936.75 kWh
